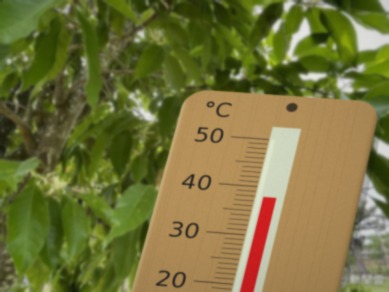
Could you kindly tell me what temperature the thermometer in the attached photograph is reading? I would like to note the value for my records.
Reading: 38 °C
